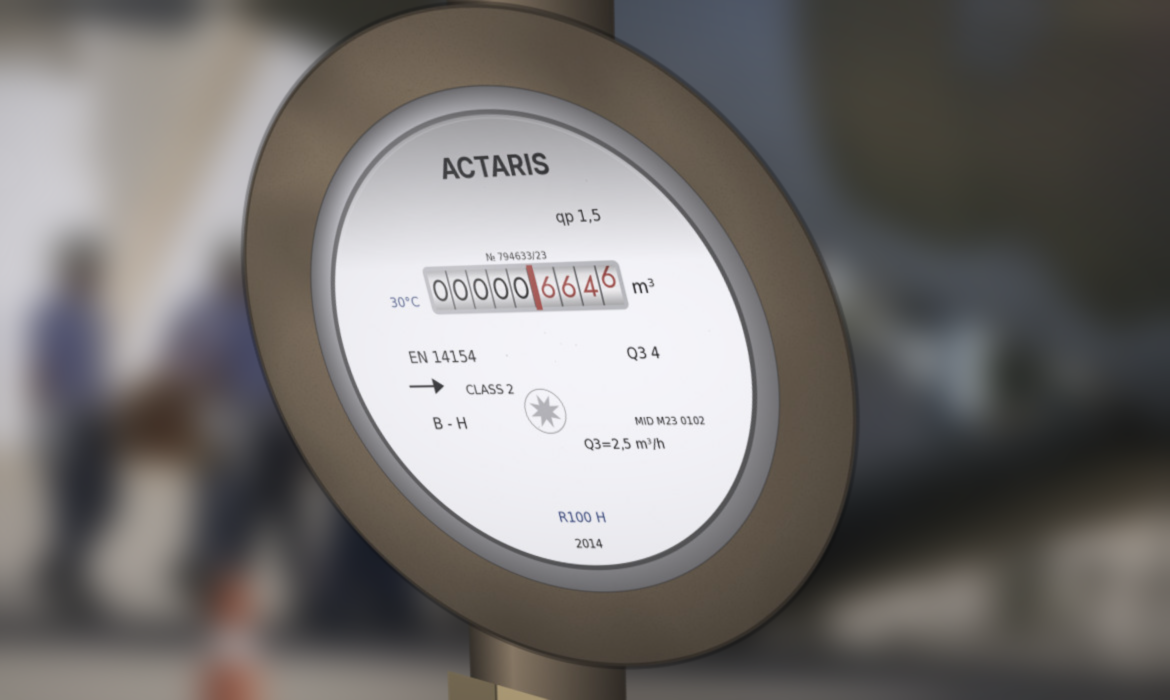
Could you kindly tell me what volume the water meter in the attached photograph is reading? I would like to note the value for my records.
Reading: 0.6646 m³
